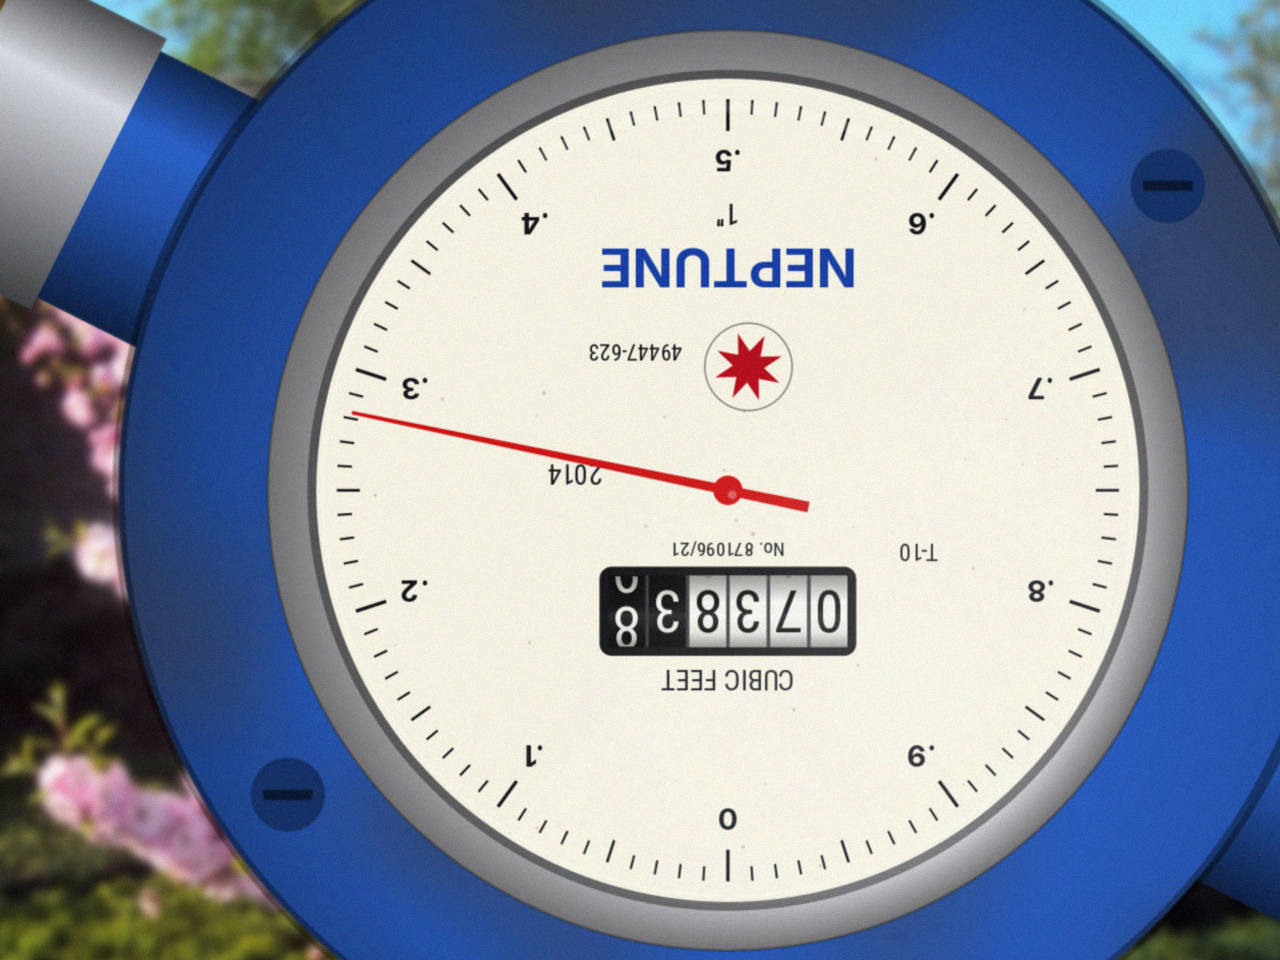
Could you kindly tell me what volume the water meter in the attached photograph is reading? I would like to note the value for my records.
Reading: 73838.28 ft³
